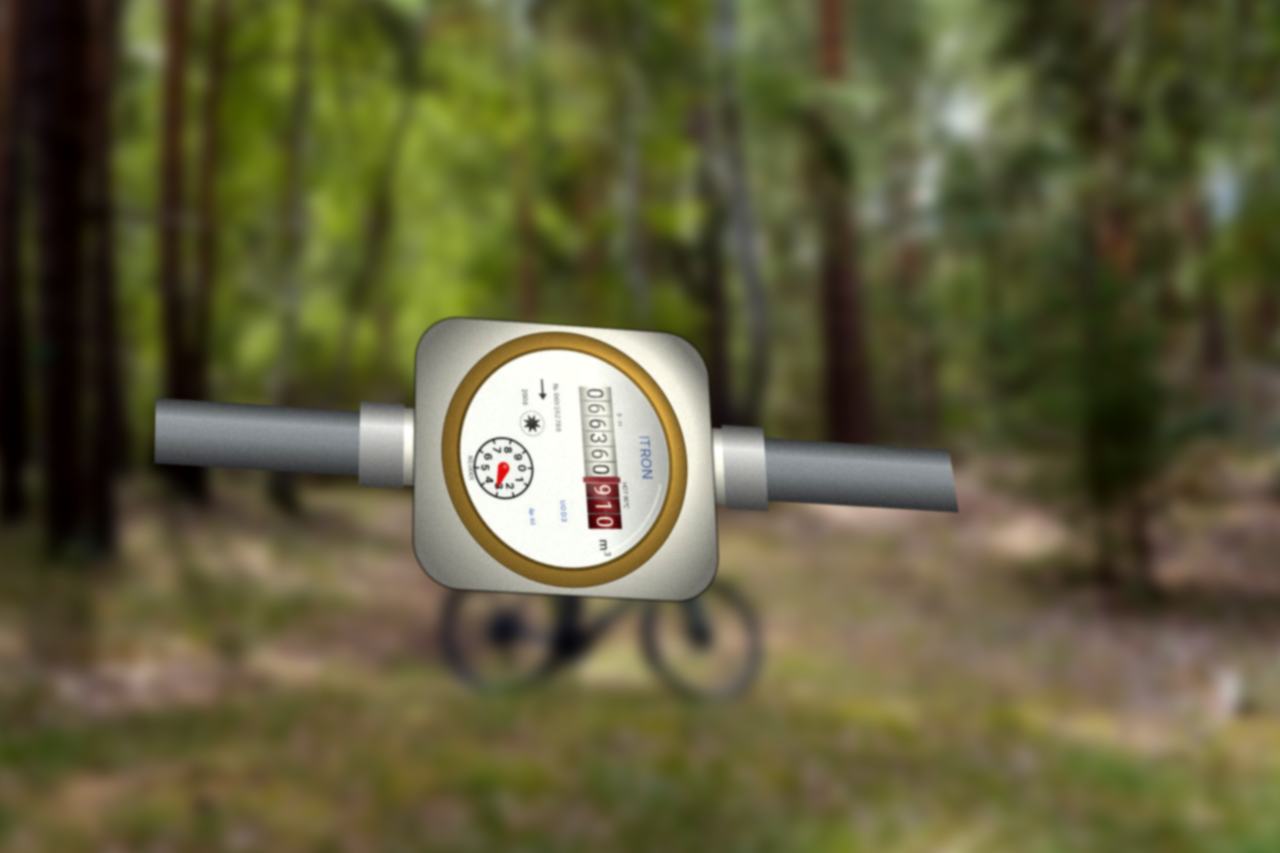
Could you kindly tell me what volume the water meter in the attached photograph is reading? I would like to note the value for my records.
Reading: 66360.9103 m³
